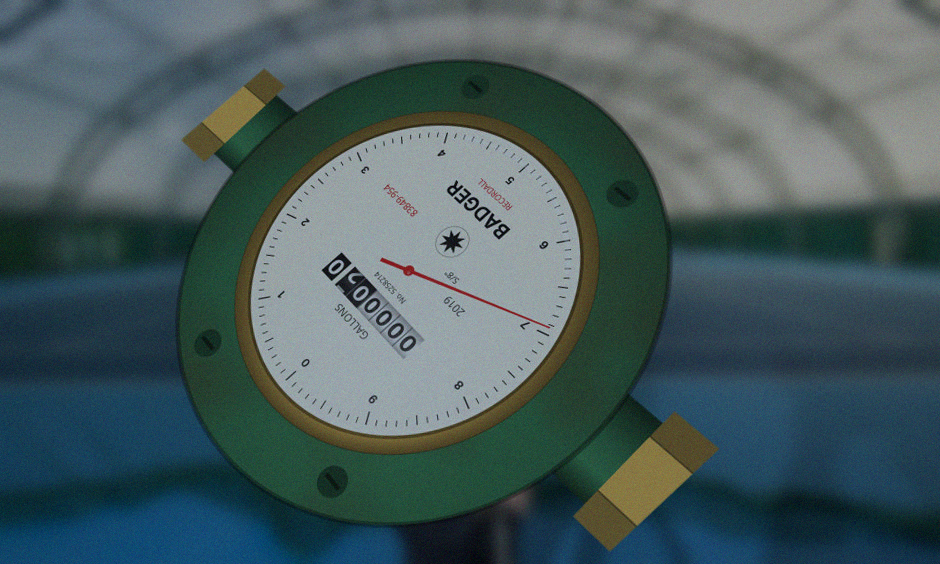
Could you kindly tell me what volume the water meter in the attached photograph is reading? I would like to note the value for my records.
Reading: 16.9 gal
